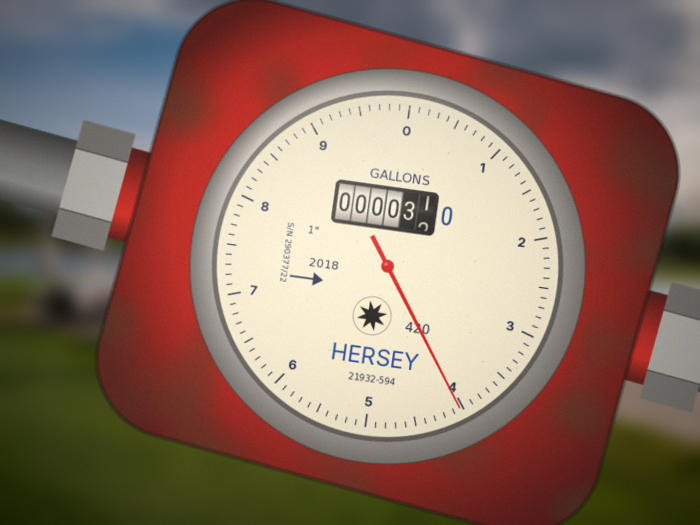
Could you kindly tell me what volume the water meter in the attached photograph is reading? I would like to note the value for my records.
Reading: 314.0 gal
